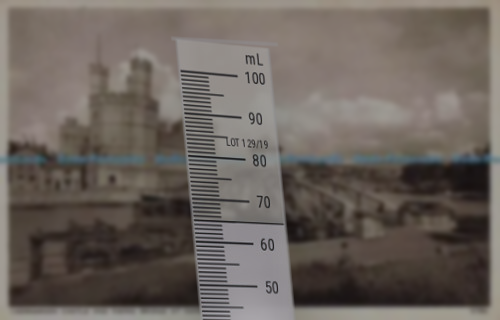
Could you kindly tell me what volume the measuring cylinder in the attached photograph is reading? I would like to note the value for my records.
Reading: 65 mL
